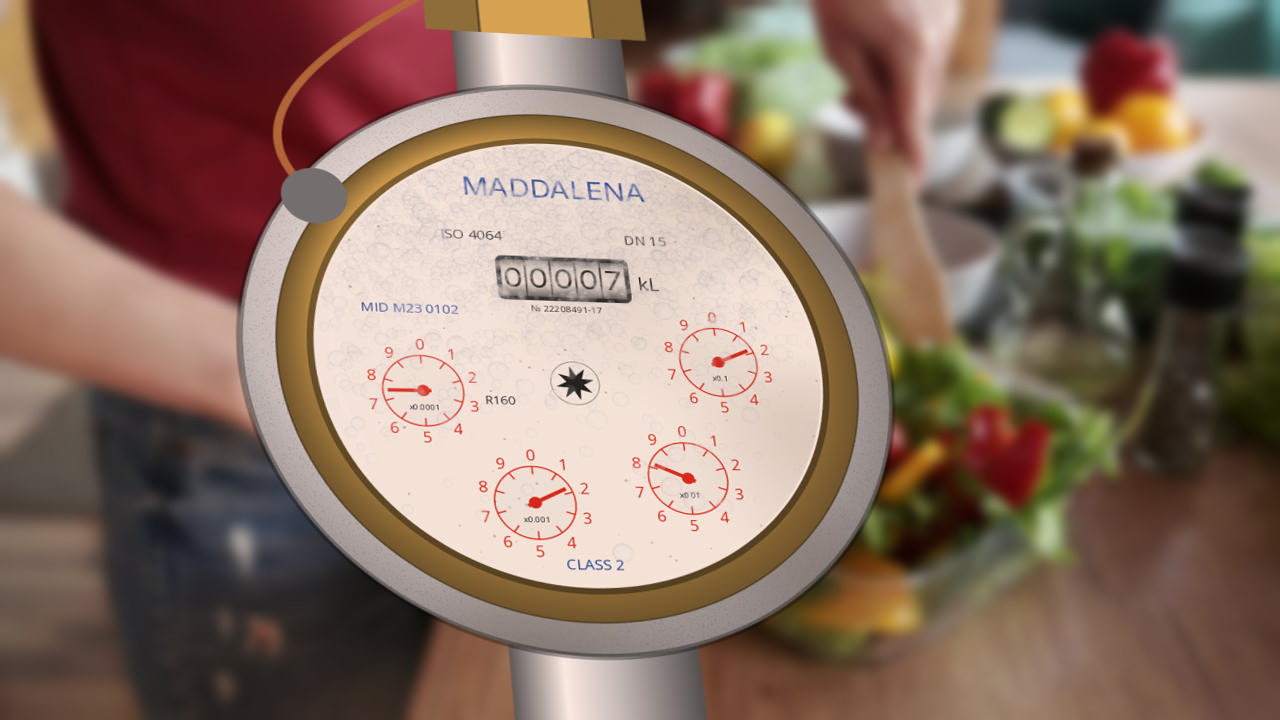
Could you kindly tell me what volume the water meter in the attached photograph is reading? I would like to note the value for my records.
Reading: 7.1817 kL
